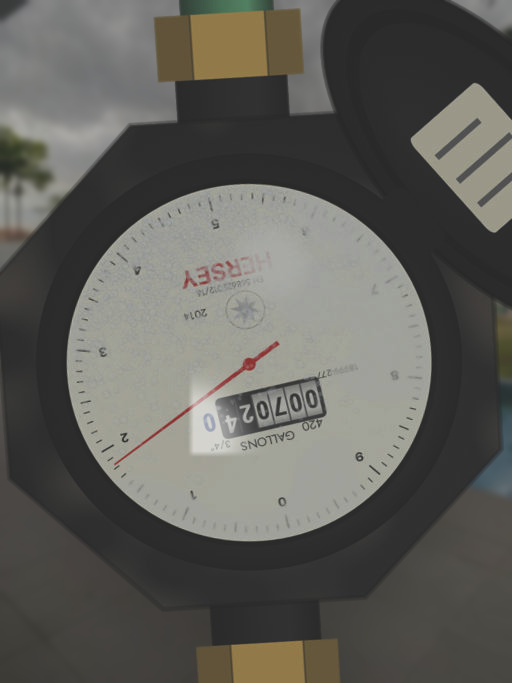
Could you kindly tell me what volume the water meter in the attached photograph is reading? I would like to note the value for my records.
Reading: 70241.8 gal
